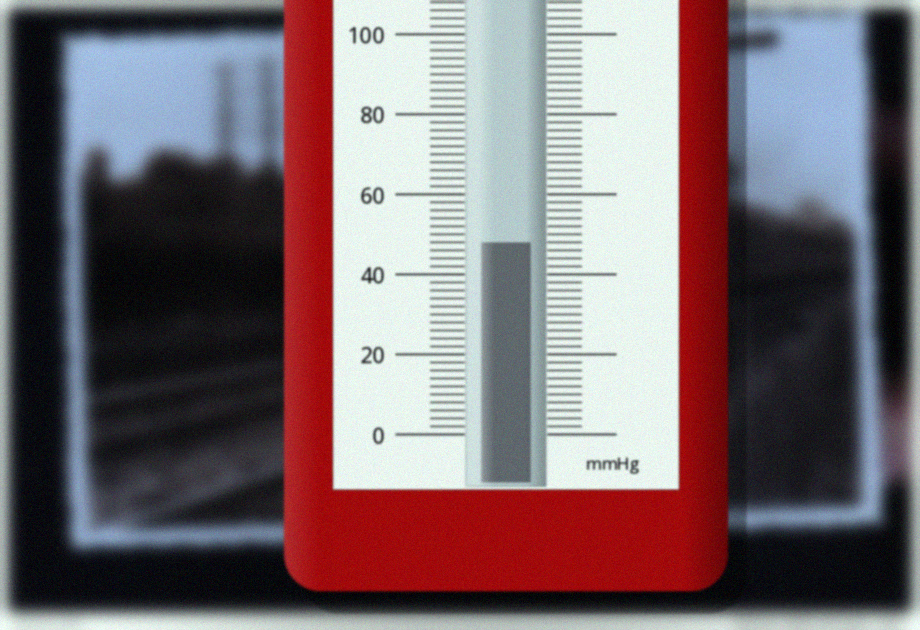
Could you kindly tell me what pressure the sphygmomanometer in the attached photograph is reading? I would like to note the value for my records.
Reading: 48 mmHg
